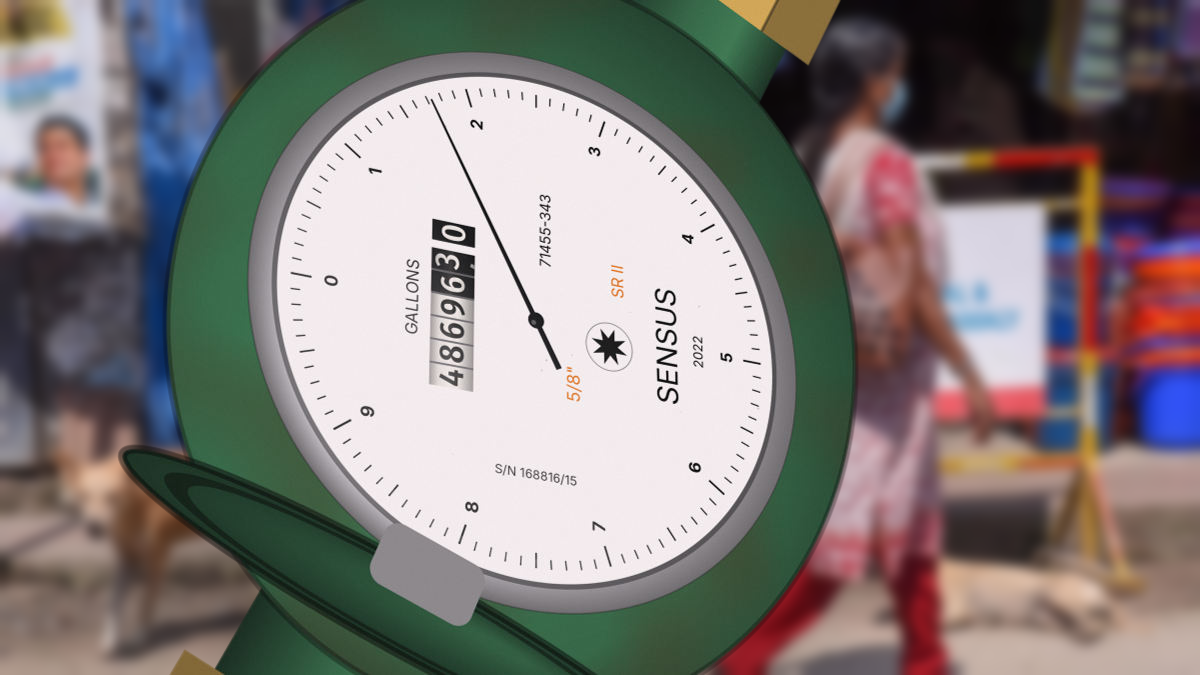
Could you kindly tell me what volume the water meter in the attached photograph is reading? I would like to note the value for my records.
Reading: 4869631.7 gal
